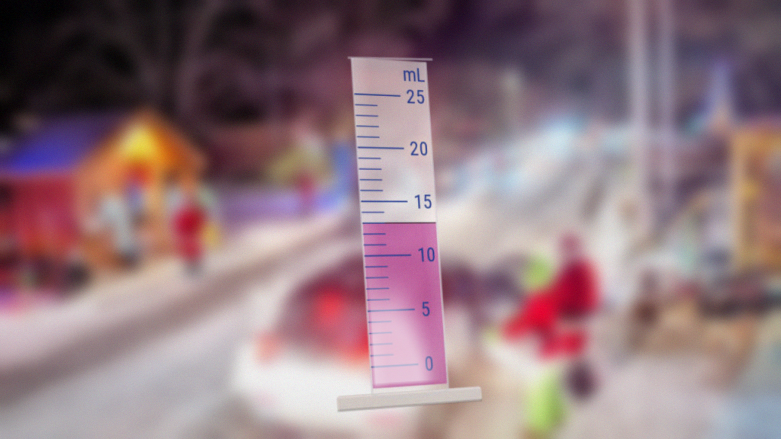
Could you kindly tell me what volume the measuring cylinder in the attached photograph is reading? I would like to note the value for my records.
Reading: 13 mL
